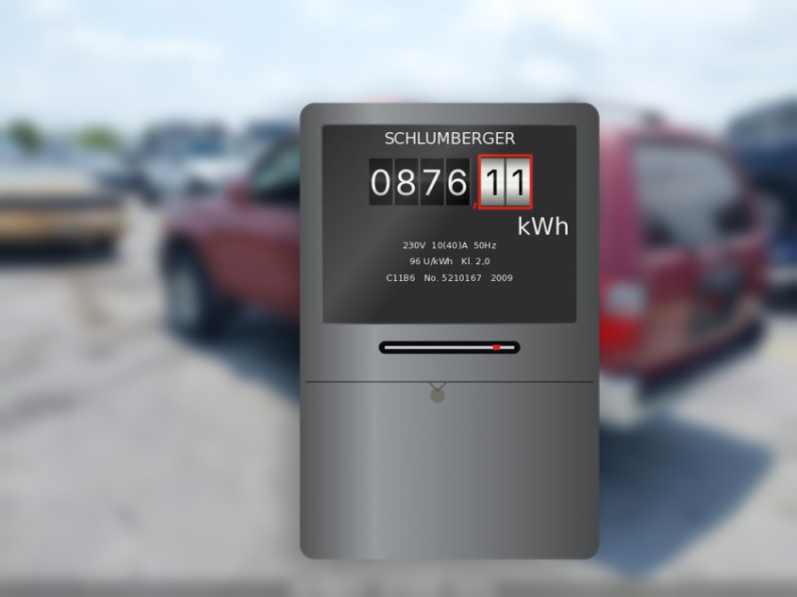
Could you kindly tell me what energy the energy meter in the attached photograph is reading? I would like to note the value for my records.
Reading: 876.11 kWh
